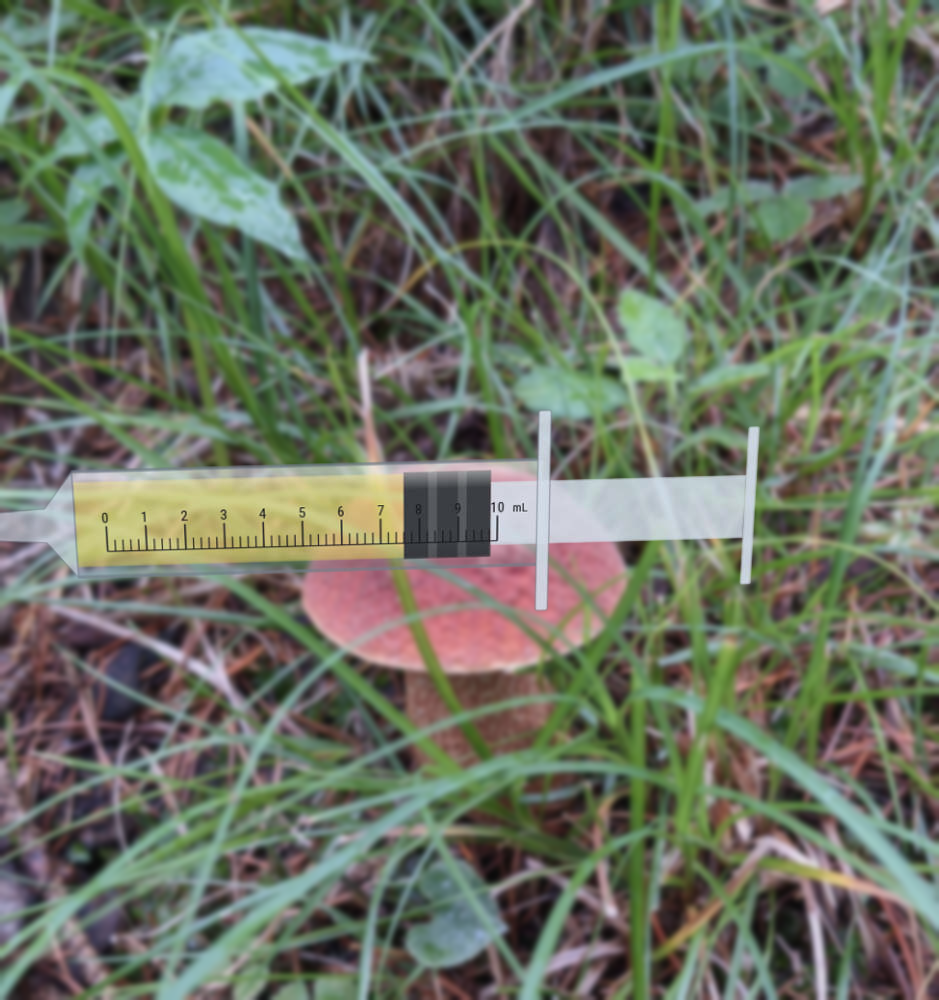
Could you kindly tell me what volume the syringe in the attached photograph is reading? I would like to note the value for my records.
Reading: 7.6 mL
